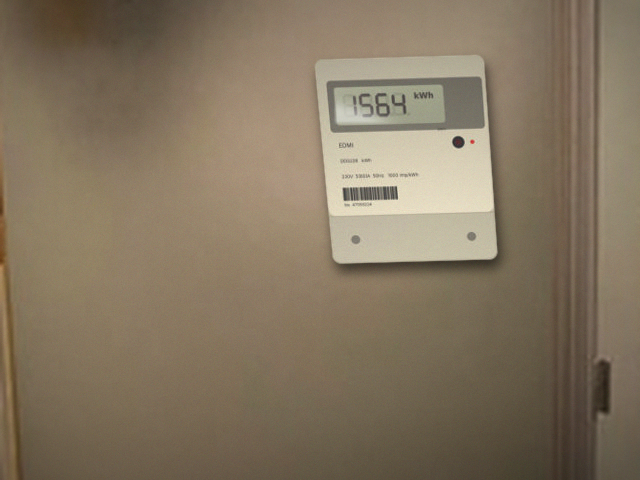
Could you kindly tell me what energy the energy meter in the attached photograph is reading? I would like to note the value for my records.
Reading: 1564 kWh
